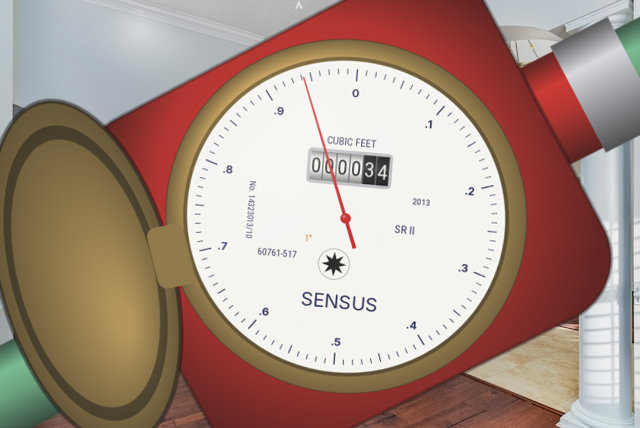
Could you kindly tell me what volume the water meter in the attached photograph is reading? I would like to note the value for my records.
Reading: 33.94 ft³
